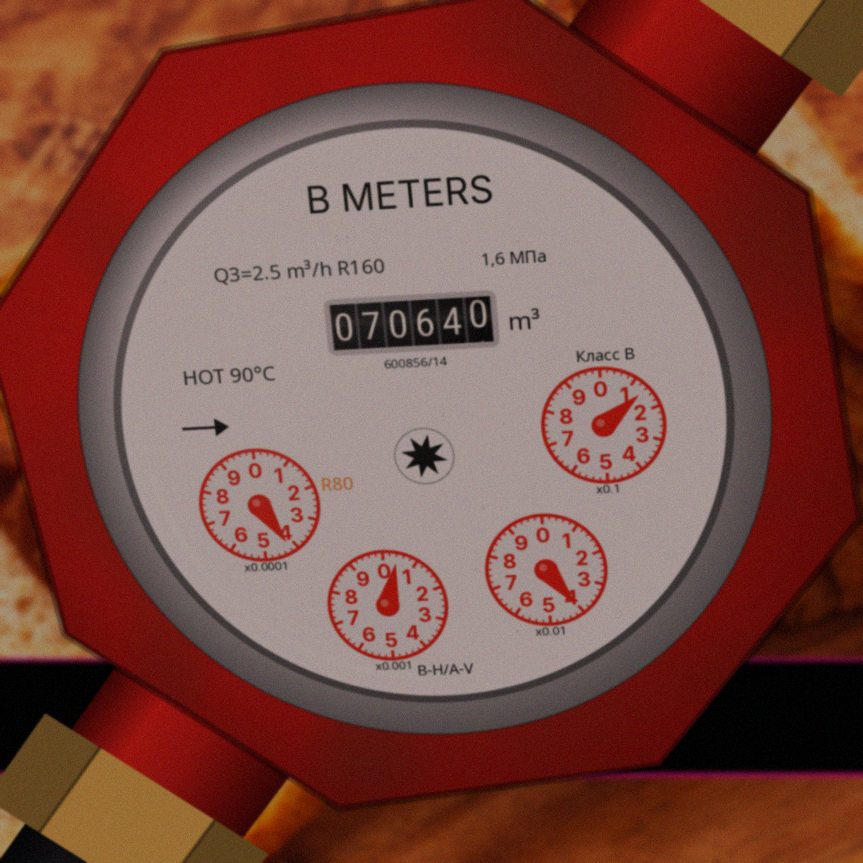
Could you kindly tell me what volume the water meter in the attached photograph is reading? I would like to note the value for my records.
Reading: 70640.1404 m³
